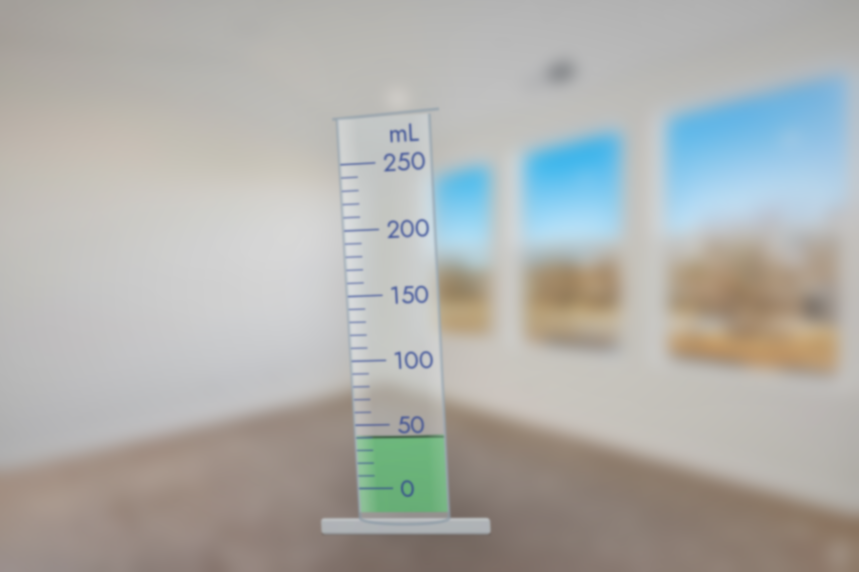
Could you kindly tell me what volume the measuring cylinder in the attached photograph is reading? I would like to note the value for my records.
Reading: 40 mL
